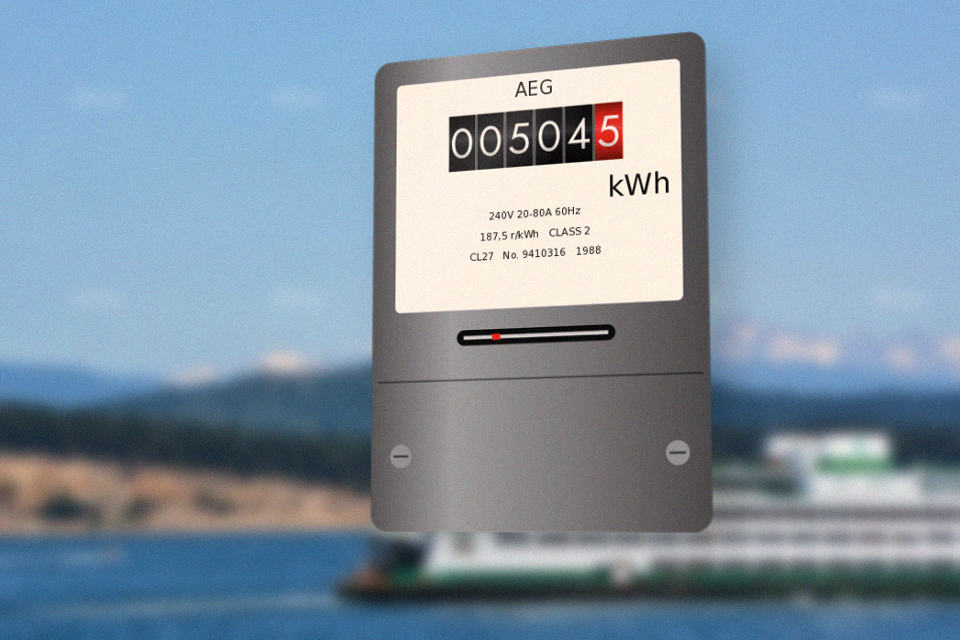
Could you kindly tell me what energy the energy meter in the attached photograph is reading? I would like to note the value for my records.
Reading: 504.5 kWh
